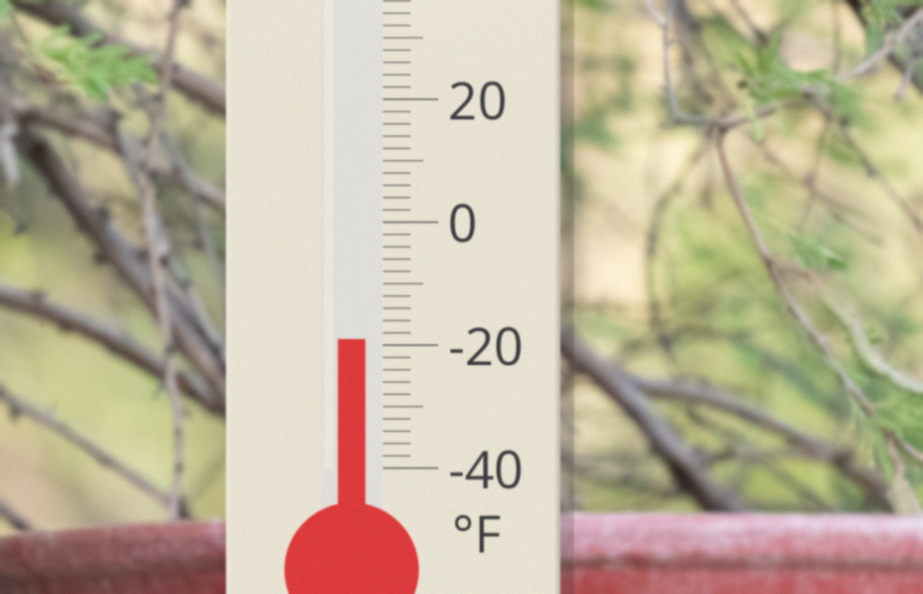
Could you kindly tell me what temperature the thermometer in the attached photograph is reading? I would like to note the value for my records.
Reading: -19 °F
